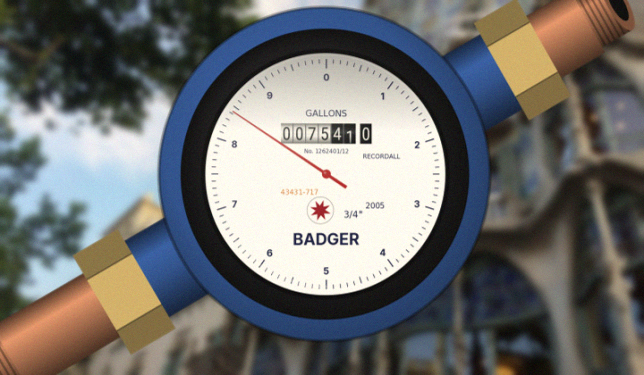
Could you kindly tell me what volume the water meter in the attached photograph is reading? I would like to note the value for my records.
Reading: 75408.4 gal
